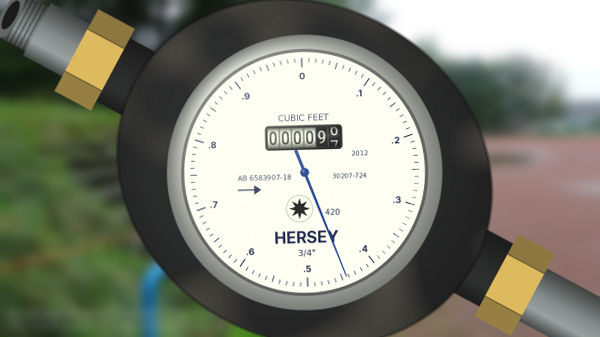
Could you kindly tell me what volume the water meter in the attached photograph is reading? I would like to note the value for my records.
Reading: 96.44 ft³
